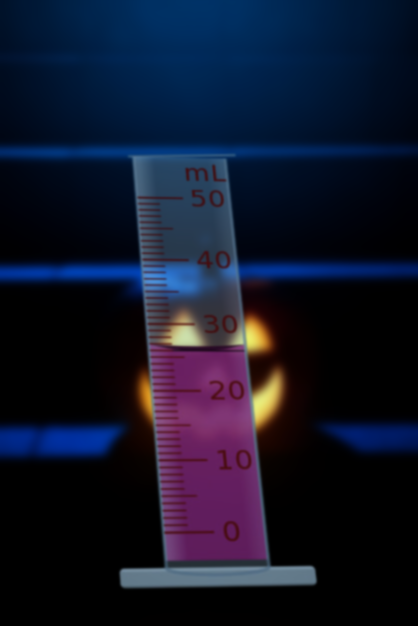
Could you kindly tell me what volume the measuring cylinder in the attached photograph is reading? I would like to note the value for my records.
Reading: 26 mL
